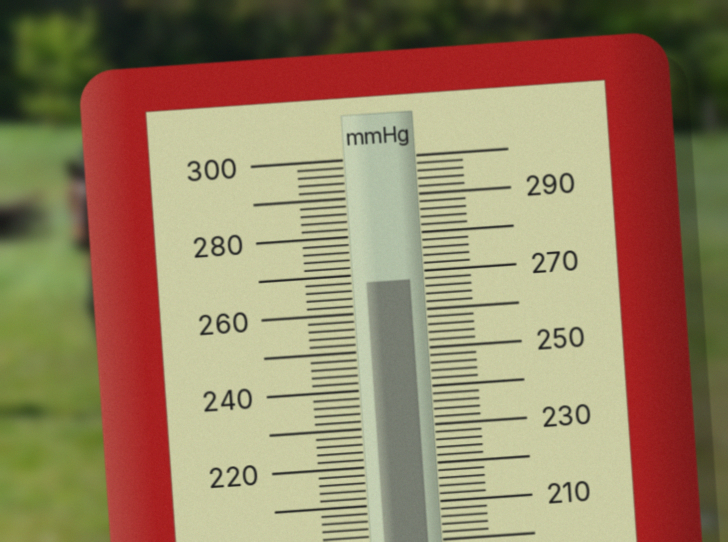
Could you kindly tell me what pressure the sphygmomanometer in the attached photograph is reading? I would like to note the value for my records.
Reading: 268 mmHg
